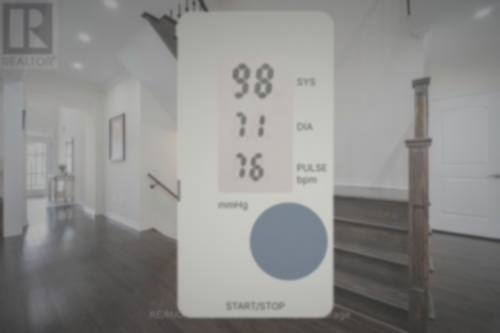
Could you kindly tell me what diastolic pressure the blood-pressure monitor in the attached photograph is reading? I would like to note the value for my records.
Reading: 71 mmHg
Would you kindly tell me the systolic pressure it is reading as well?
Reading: 98 mmHg
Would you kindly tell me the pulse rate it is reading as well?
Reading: 76 bpm
